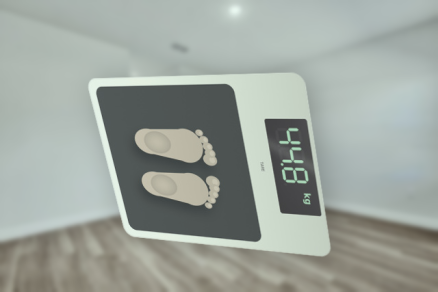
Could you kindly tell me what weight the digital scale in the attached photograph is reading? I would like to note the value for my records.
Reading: 44.8 kg
